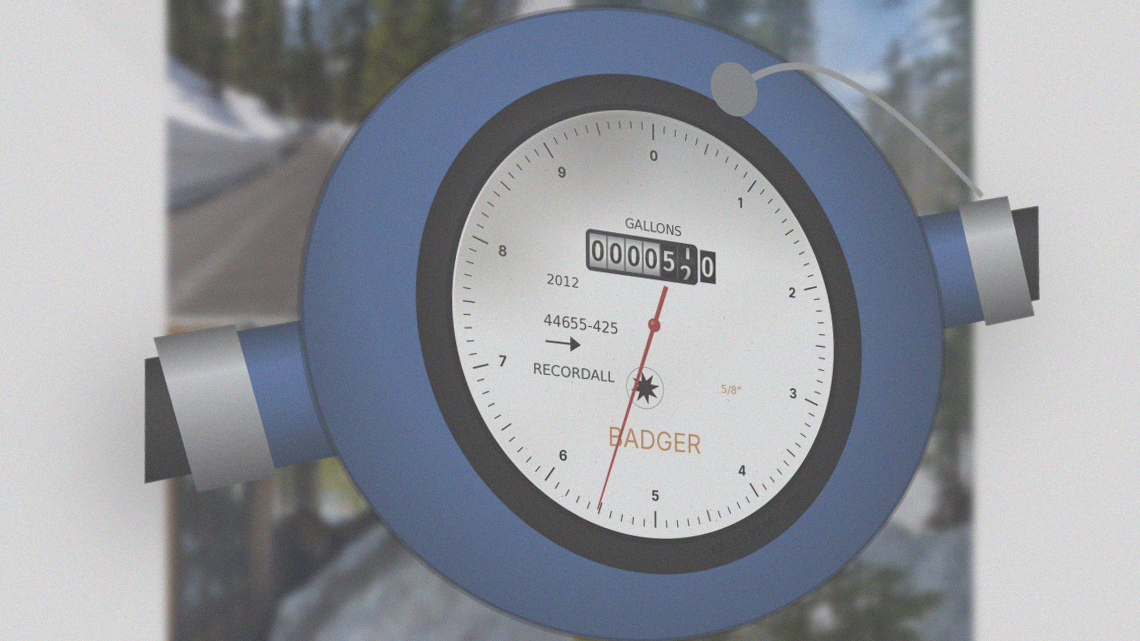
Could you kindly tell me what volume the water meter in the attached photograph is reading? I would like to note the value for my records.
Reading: 515.5 gal
